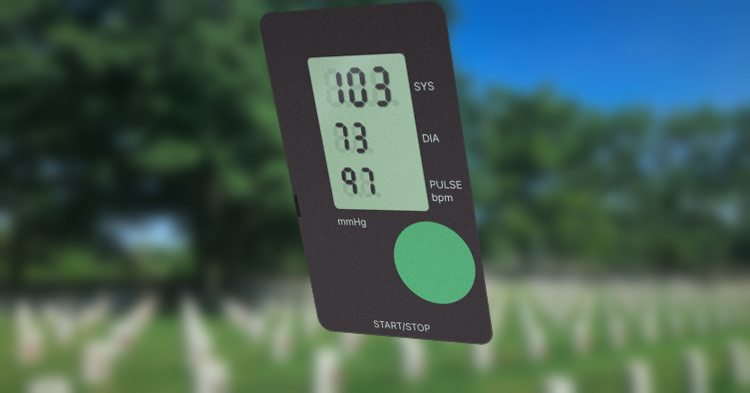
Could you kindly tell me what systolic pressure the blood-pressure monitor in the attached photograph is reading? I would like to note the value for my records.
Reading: 103 mmHg
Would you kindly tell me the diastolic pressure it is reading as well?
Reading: 73 mmHg
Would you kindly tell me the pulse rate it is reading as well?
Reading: 97 bpm
